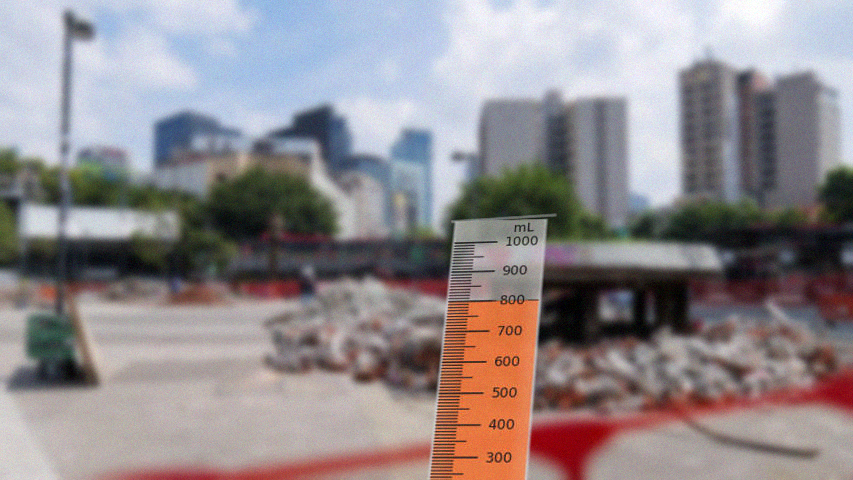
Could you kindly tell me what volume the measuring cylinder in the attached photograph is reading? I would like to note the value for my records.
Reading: 800 mL
